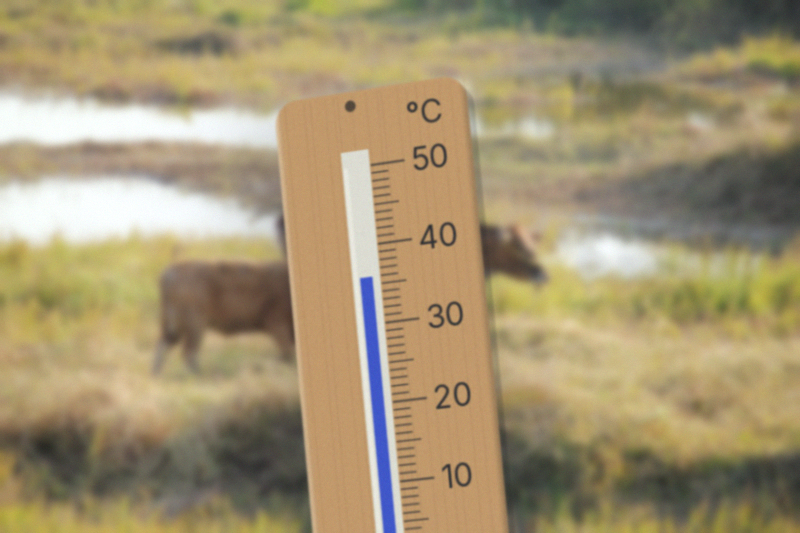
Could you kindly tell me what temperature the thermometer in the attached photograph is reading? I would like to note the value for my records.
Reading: 36 °C
